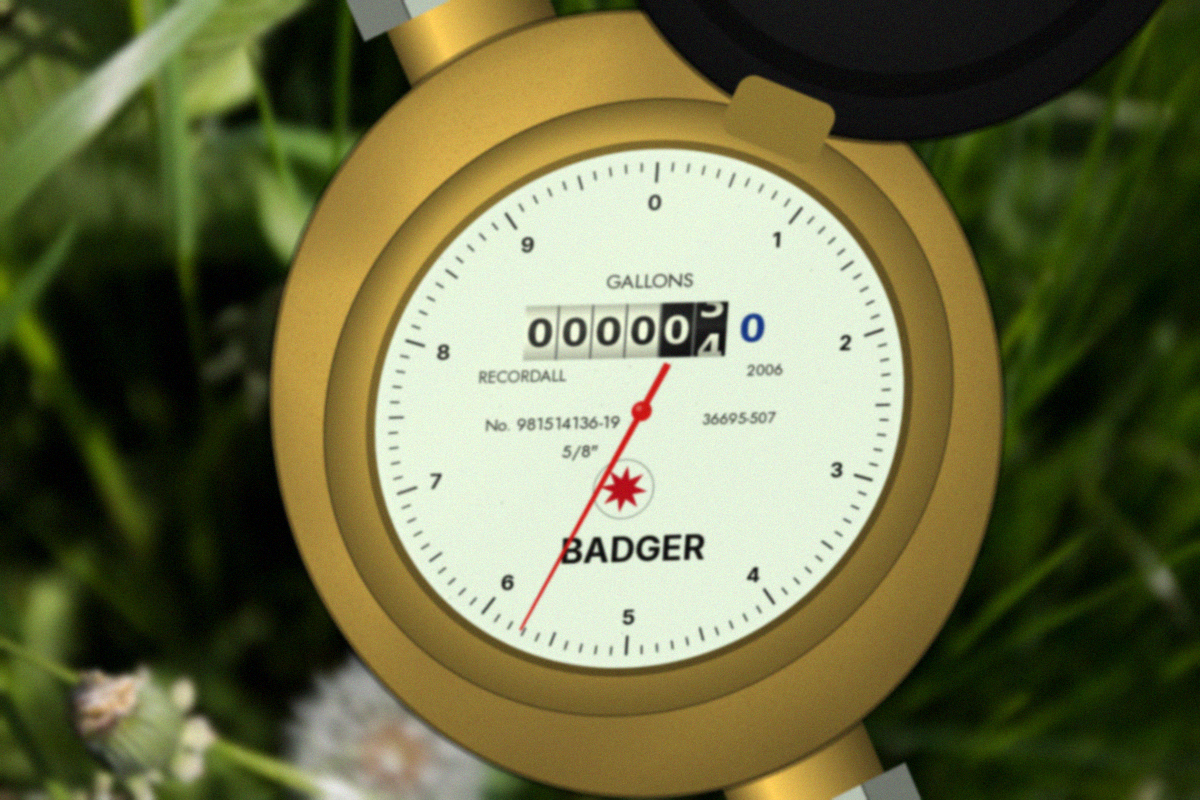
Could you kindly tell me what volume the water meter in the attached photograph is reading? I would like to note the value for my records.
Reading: 35.7 gal
